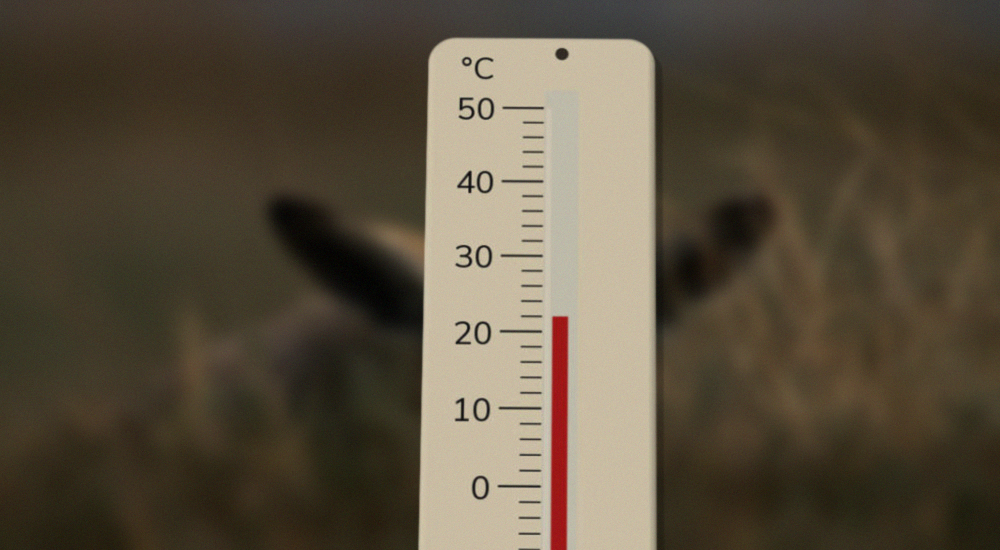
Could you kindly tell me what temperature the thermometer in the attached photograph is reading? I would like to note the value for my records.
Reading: 22 °C
